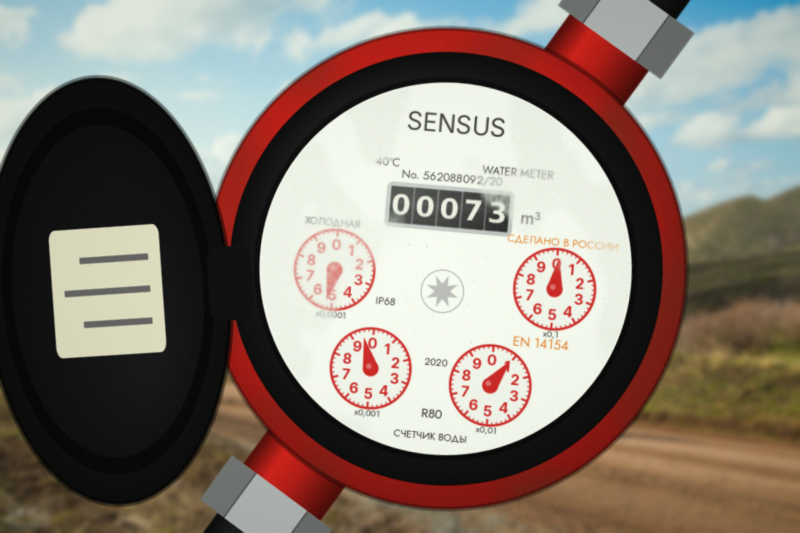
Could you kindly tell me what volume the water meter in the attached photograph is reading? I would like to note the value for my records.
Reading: 73.0095 m³
